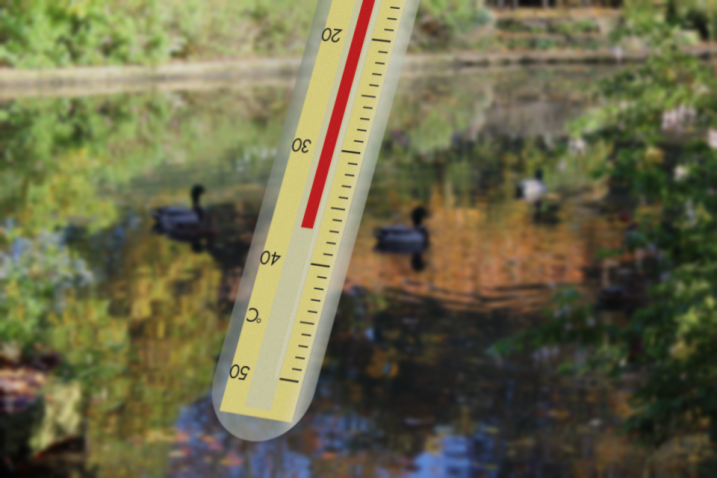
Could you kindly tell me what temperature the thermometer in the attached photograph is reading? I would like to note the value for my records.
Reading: 37 °C
